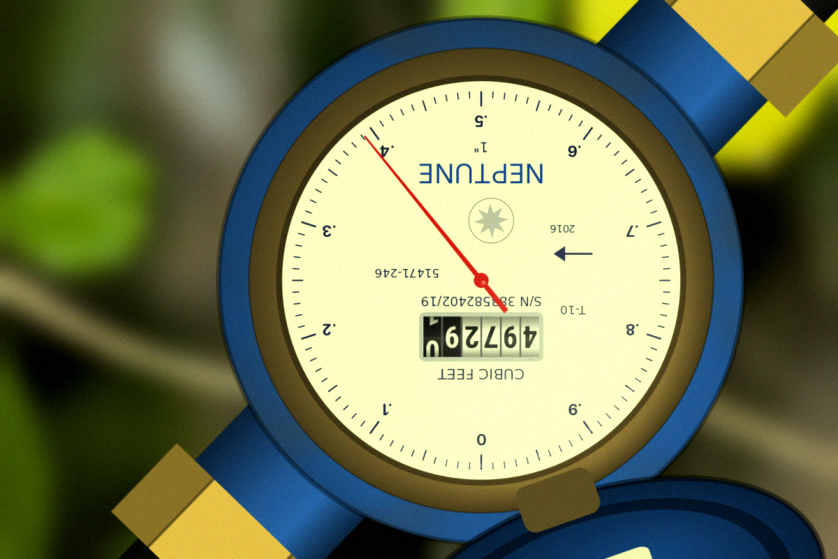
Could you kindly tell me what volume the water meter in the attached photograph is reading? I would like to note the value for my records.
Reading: 497290.39 ft³
